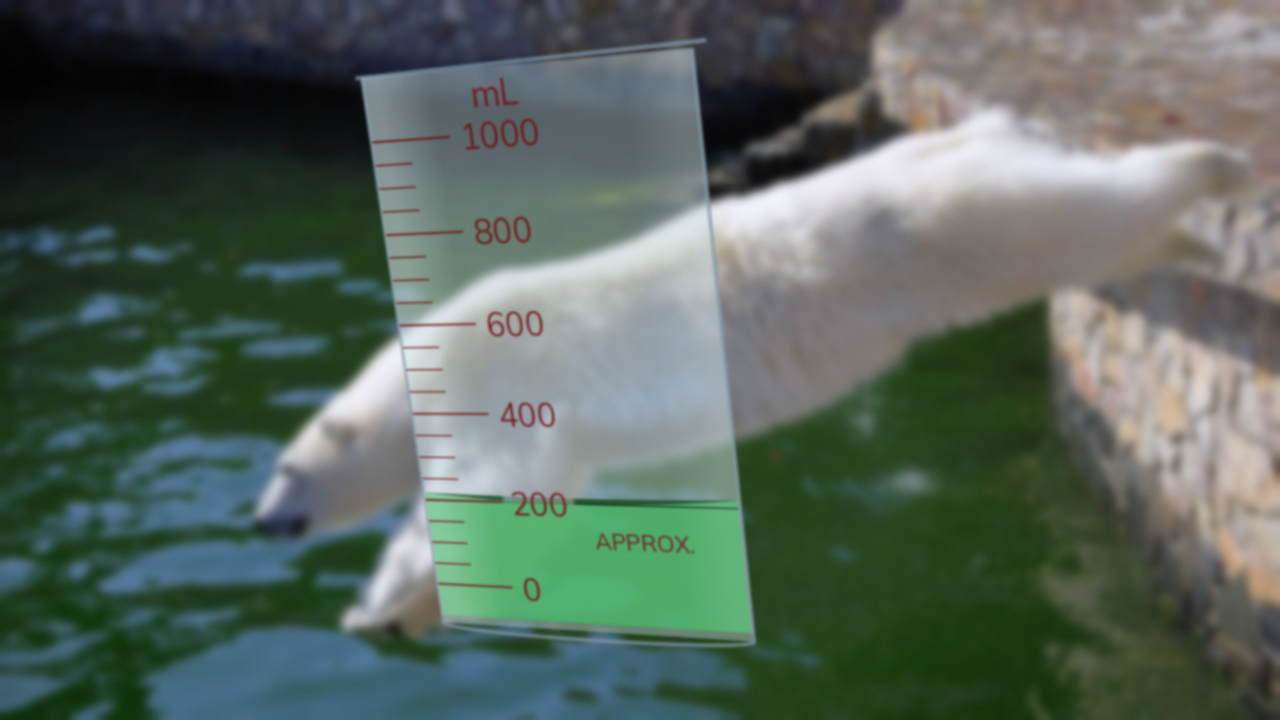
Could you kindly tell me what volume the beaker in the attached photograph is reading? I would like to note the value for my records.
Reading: 200 mL
